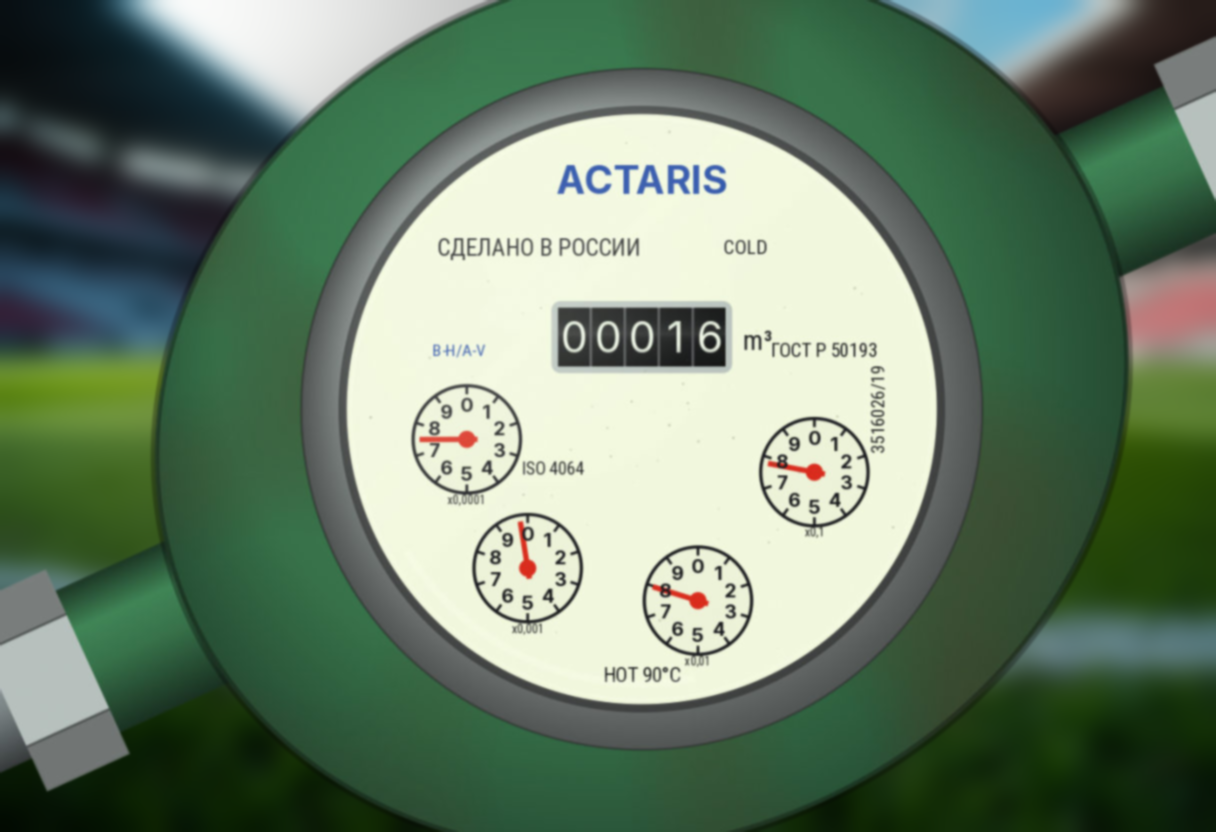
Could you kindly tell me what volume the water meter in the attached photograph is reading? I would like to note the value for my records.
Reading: 16.7797 m³
